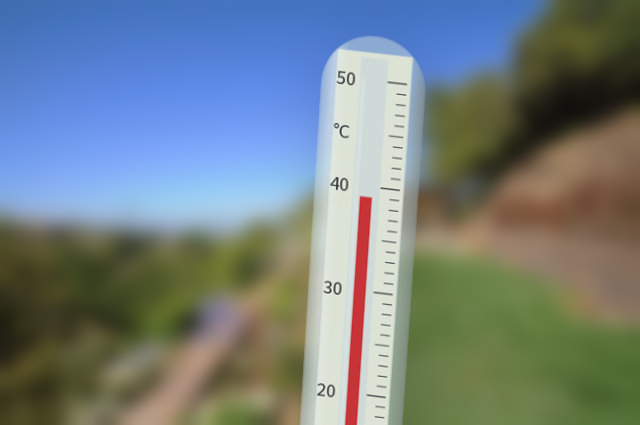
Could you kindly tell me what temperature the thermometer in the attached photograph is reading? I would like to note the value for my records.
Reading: 39 °C
